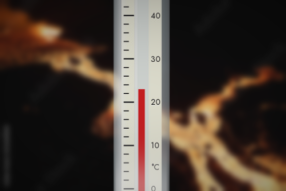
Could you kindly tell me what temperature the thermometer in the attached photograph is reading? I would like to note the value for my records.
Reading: 23 °C
